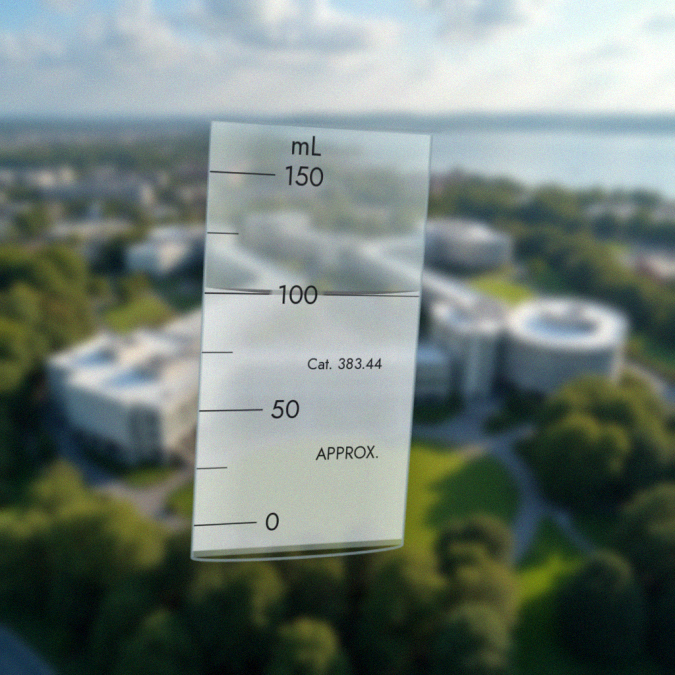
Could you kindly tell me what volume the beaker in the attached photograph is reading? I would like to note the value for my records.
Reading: 100 mL
